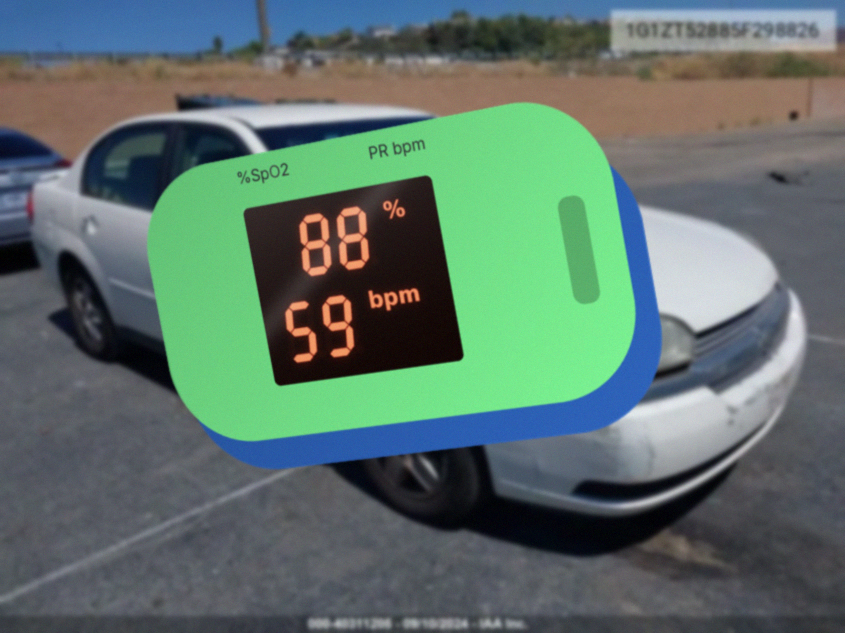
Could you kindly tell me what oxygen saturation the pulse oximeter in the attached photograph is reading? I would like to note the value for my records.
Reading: 88 %
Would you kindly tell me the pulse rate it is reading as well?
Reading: 59 bpm
